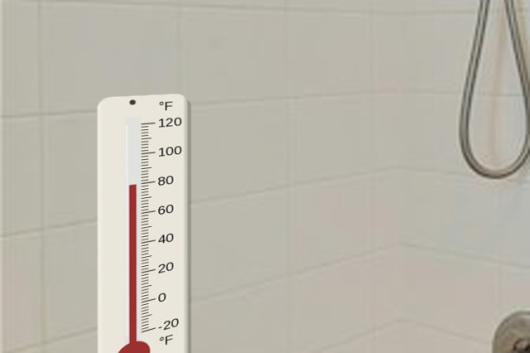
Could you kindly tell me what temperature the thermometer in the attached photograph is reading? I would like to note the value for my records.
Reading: 80 °F
